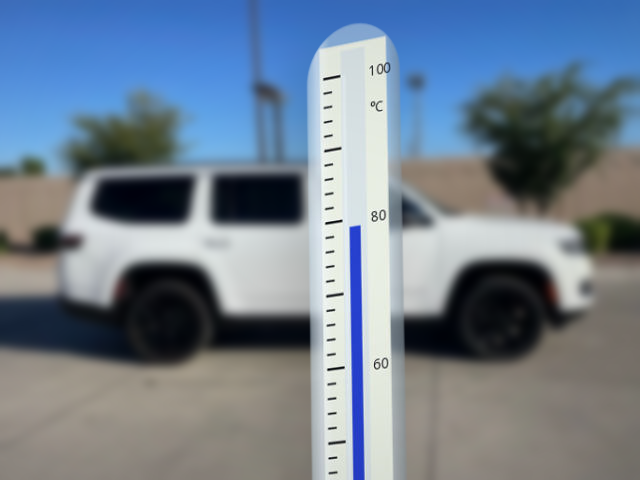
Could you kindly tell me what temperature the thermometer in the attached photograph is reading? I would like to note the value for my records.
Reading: 79 °C
